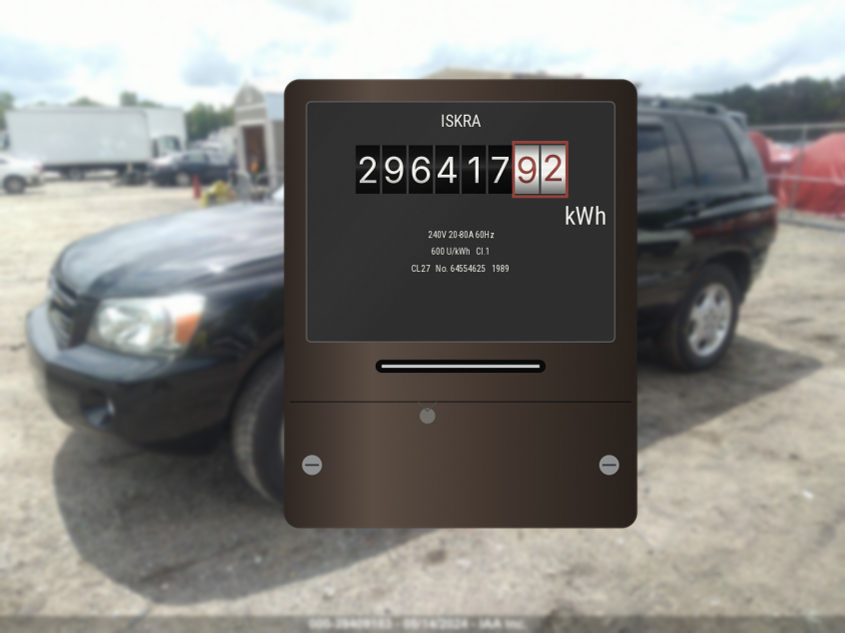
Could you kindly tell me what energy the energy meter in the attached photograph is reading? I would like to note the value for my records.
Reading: 296417.92 kWh
